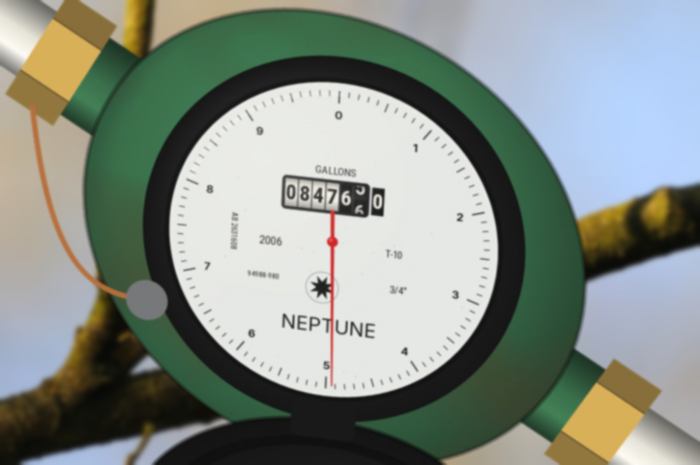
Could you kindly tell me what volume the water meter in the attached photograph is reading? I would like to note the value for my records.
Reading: 847654.9 gal
